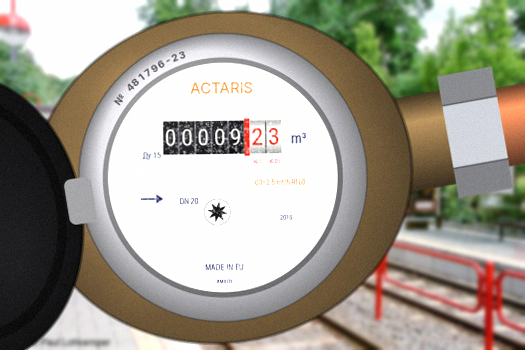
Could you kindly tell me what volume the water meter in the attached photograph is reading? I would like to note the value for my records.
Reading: 9.23 m³
